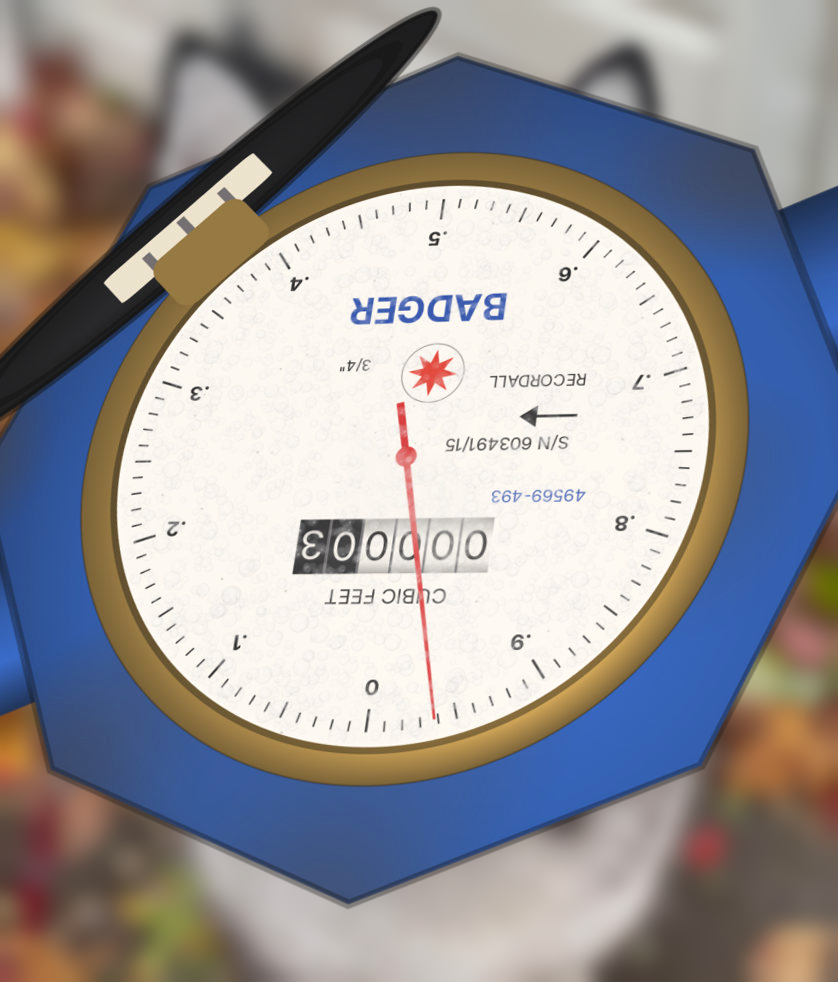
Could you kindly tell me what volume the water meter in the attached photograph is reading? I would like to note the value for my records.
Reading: 2.96 ft³
